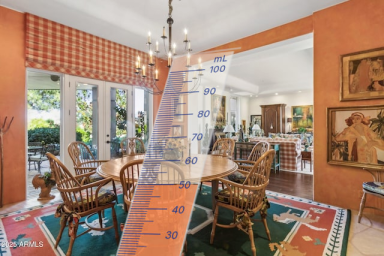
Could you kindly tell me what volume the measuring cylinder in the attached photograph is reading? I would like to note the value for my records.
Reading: 50 mL
